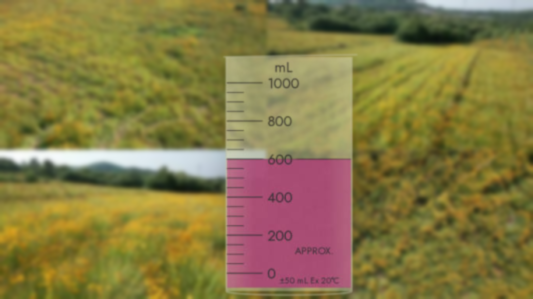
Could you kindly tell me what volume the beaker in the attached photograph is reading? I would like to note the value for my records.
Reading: 600 mL
